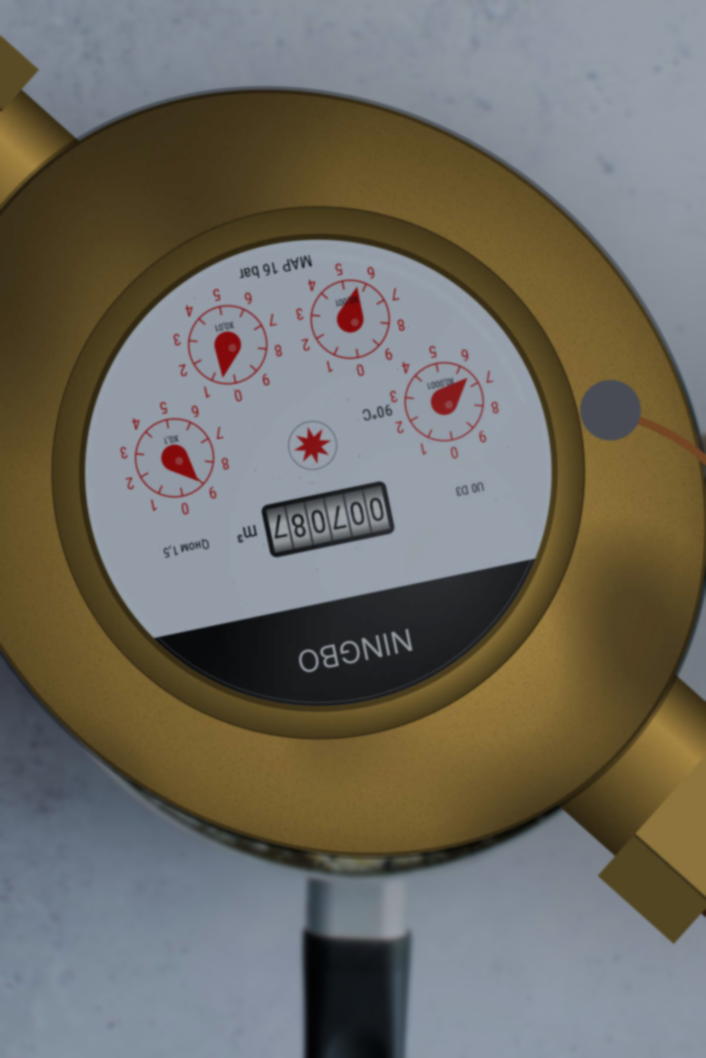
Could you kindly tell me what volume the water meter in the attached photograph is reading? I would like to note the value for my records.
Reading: 7086.9056 m³
